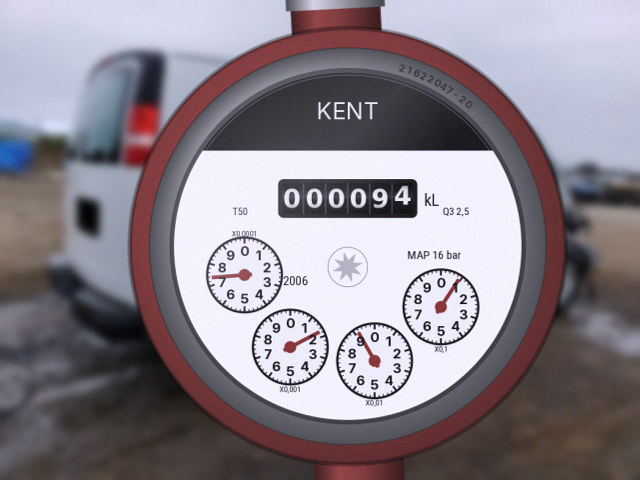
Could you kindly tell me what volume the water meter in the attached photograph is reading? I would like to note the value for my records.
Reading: 94.0917 kL
